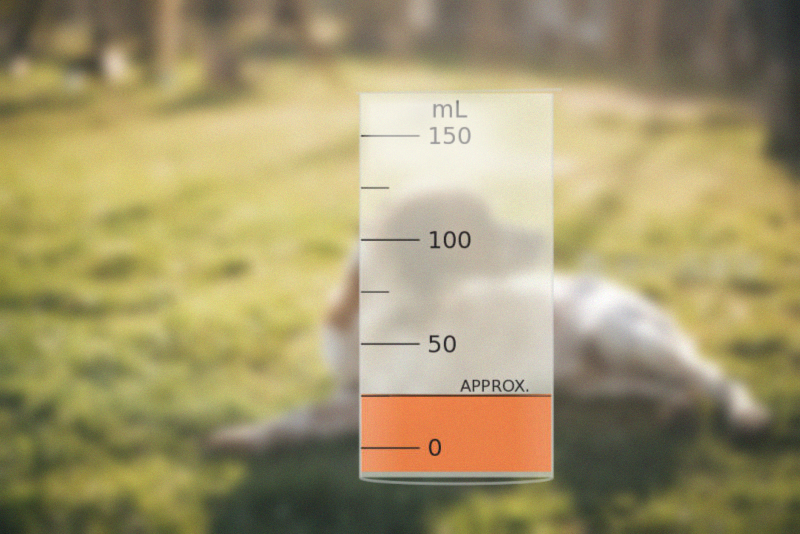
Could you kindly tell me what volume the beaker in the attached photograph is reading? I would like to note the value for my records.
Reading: 25 mL
